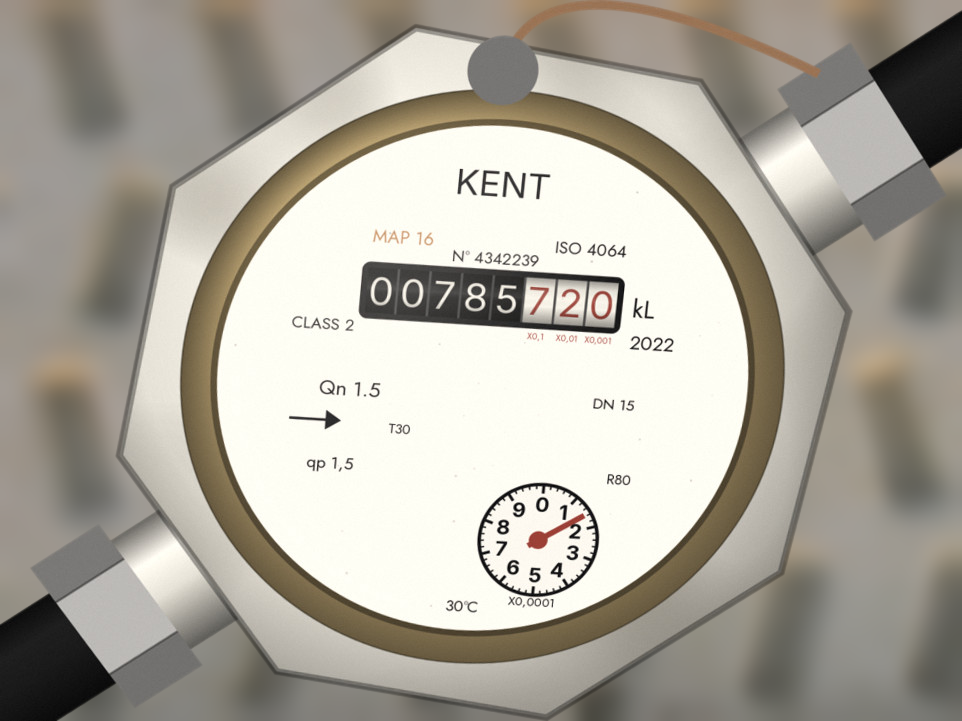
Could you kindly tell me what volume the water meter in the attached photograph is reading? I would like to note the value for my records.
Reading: 785.7201 kL
